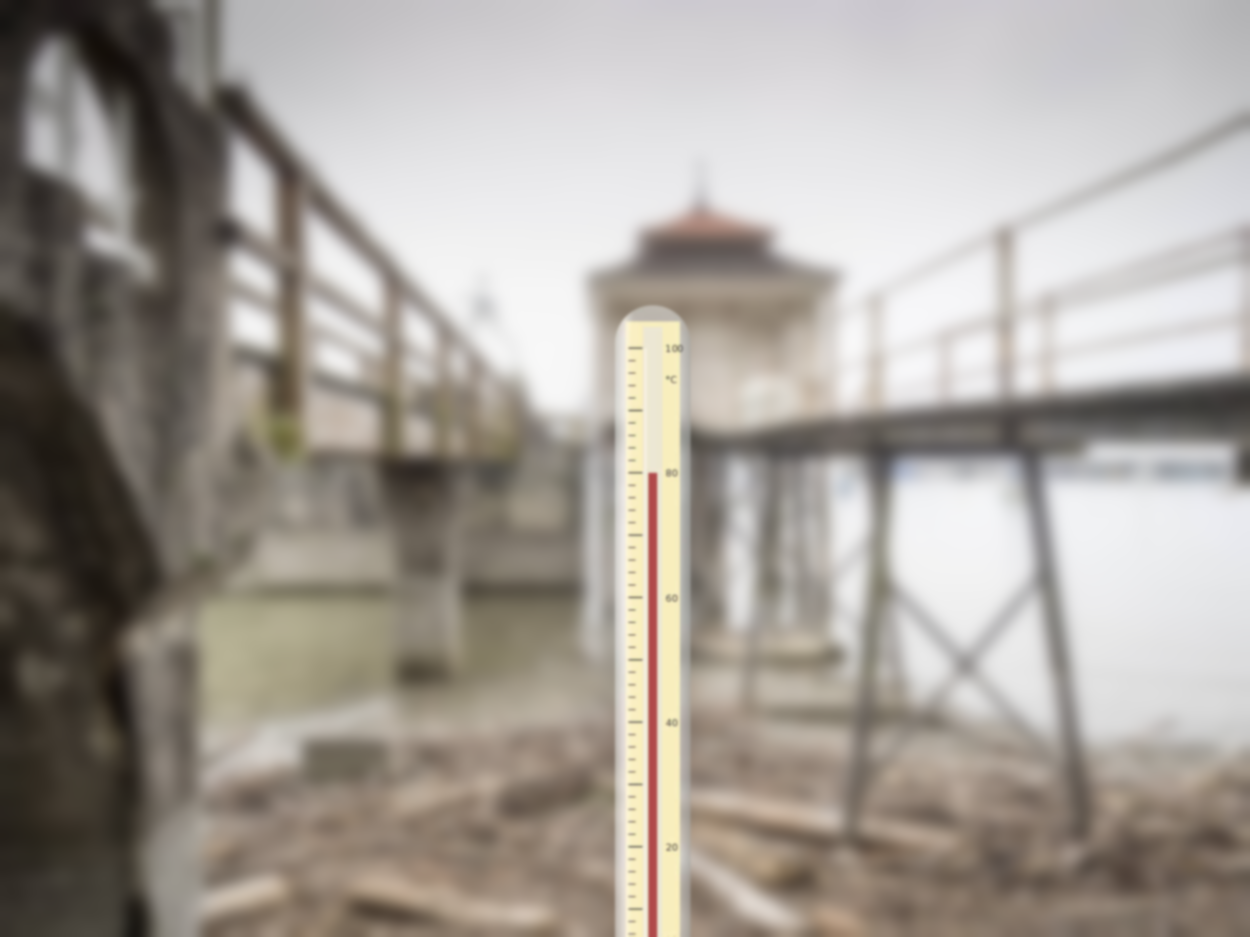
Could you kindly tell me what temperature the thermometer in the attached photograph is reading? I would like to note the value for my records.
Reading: 80 °C
